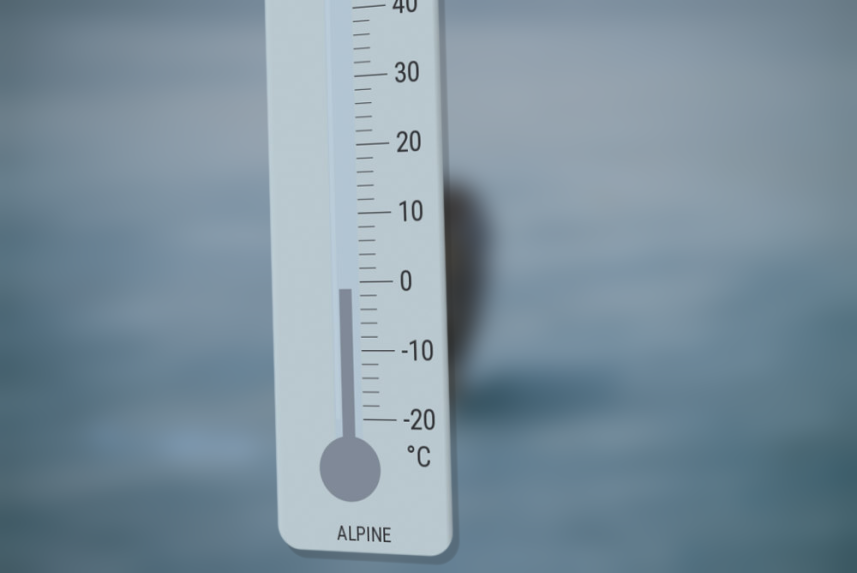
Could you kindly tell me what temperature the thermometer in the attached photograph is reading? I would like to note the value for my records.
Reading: -1 °C
